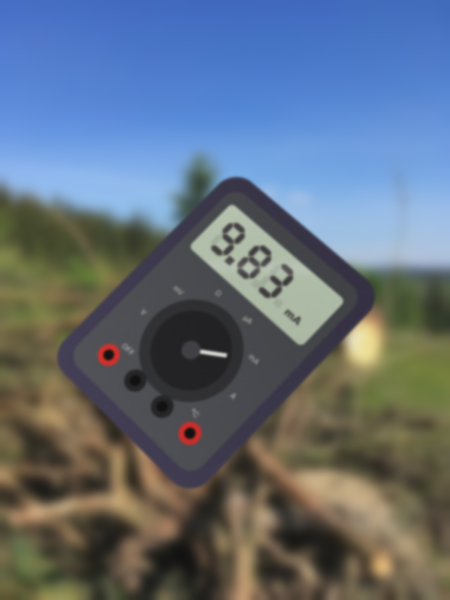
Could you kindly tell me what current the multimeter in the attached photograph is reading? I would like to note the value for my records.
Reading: 9.83 mA
